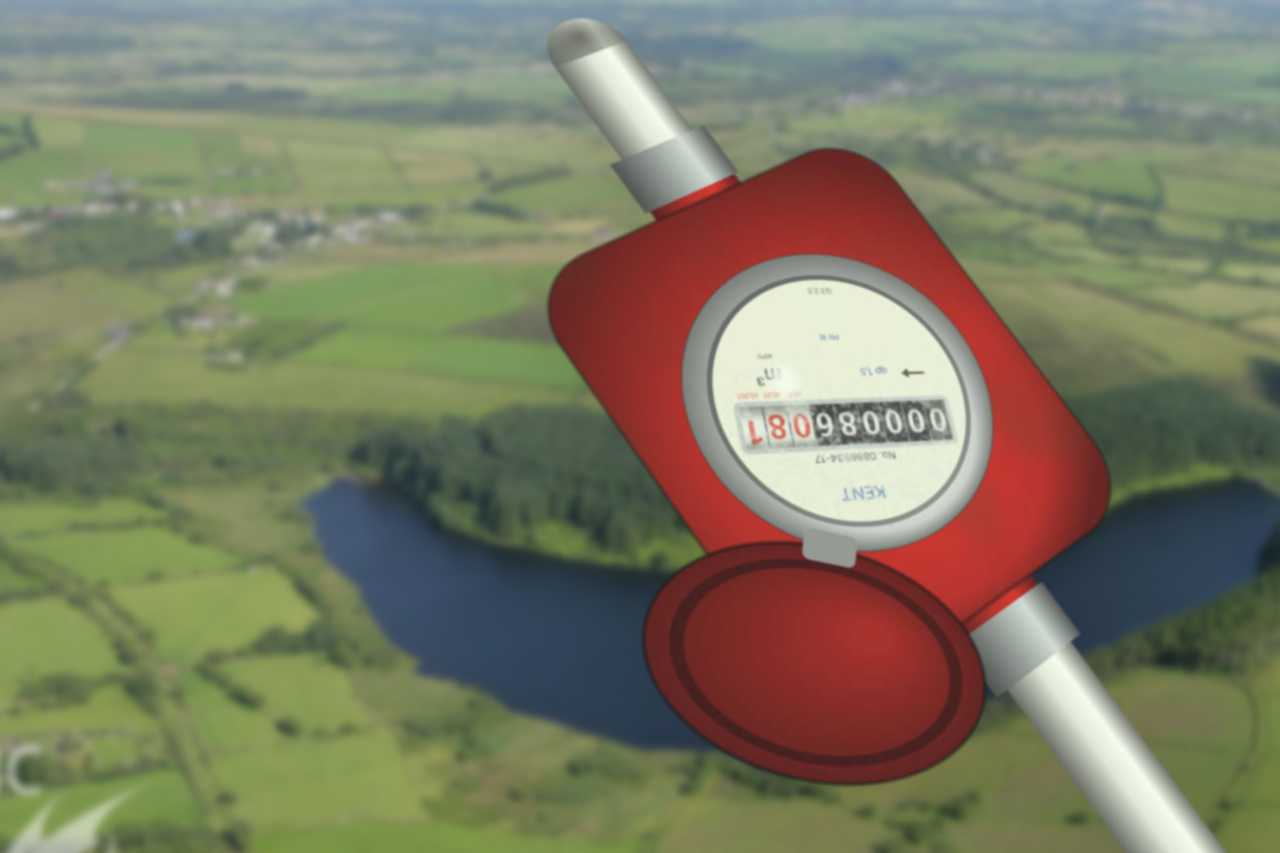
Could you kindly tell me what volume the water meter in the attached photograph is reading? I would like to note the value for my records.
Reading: 86.081 m³
